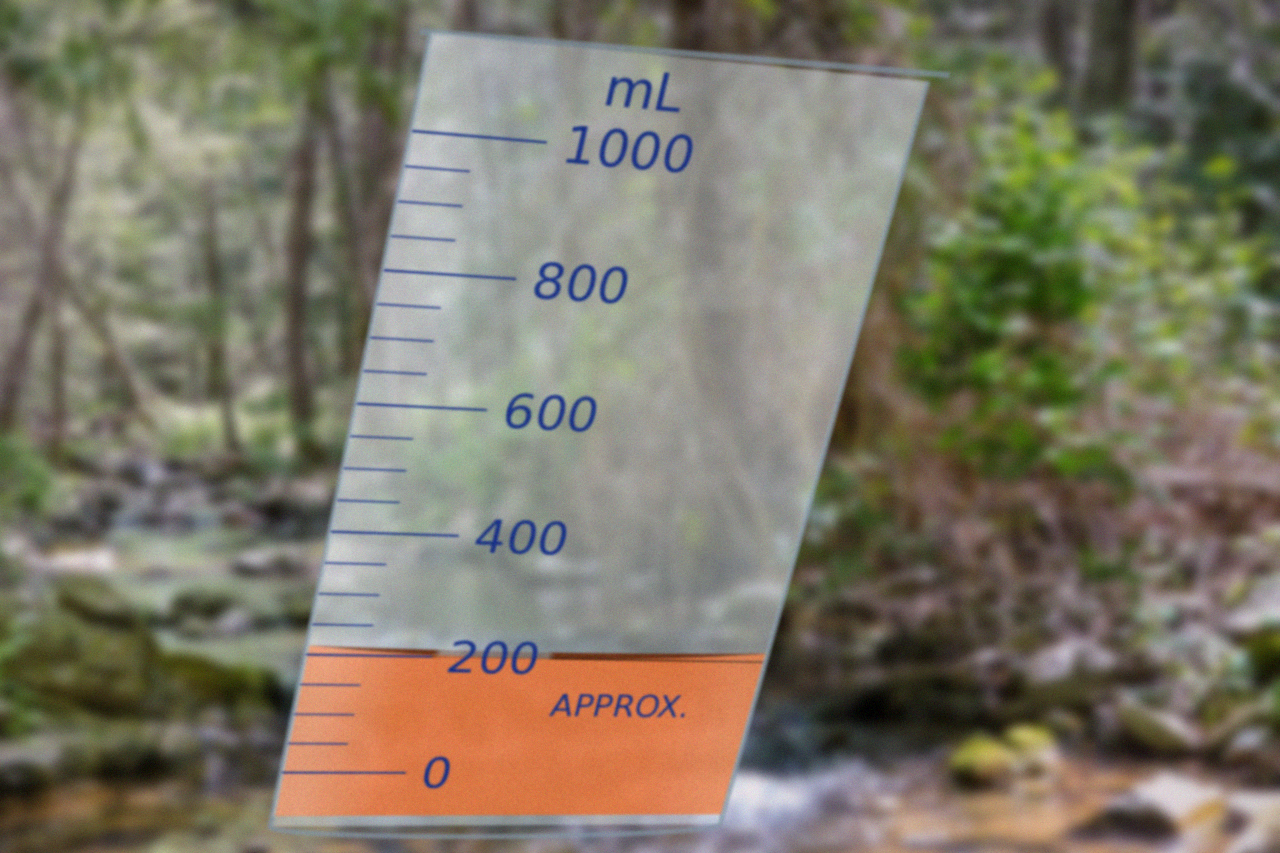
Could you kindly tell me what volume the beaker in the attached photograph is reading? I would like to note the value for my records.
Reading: 200 mL
